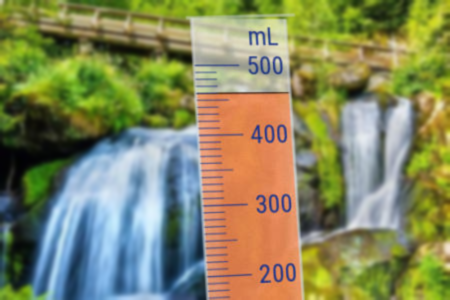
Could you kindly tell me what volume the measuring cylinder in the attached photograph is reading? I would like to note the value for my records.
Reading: 460 mL
